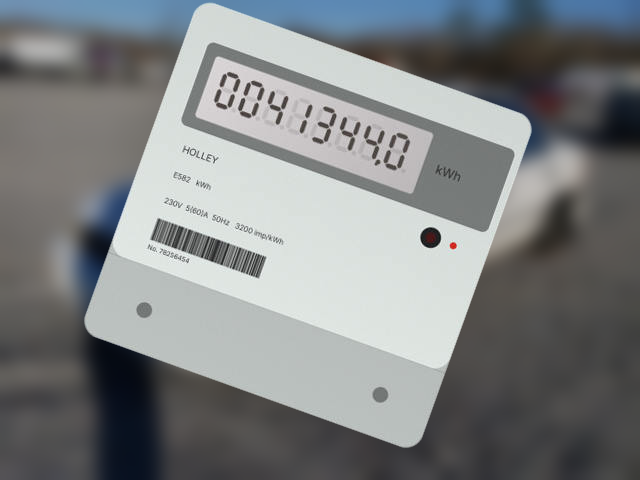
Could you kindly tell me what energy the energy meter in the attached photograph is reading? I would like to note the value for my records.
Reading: 41344.0 kWh
